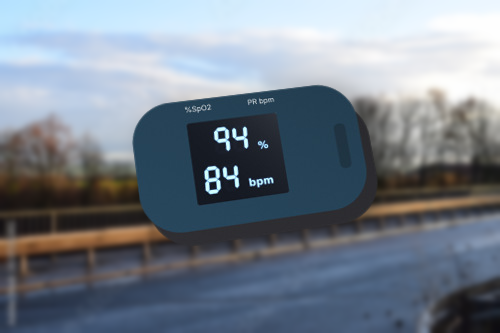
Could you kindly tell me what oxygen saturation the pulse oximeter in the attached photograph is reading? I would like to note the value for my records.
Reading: 94 %
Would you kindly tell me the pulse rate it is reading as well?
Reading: 84 bpm
